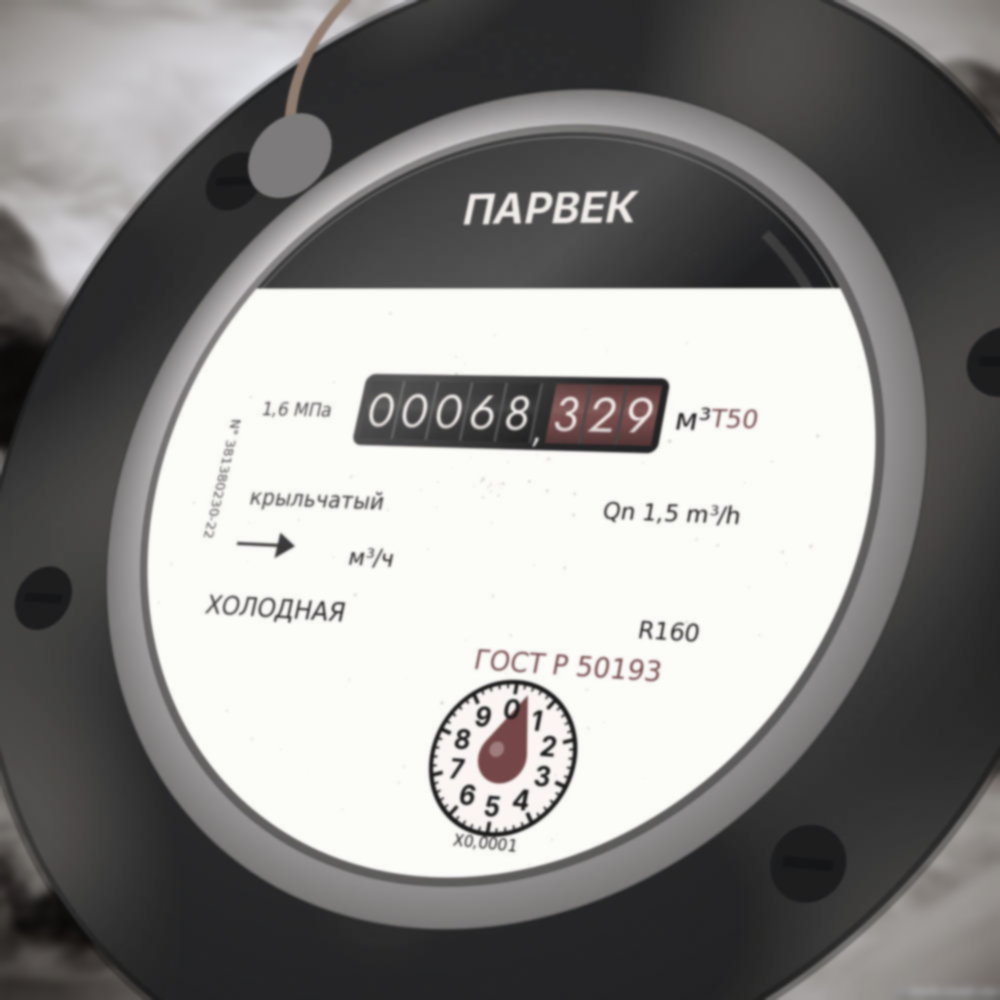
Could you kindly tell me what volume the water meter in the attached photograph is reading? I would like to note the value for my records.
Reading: 68.3290 m³
